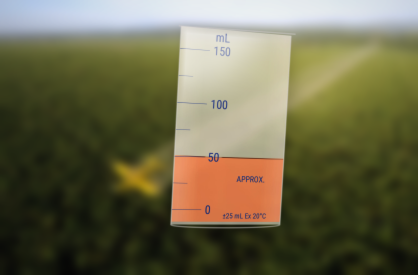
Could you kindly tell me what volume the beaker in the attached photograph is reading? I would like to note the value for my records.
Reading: 50 mL
